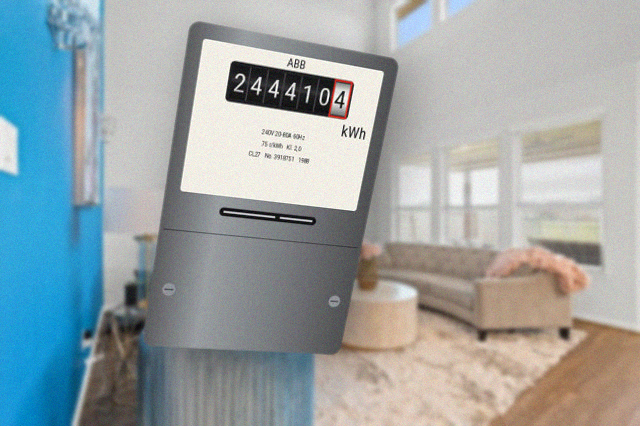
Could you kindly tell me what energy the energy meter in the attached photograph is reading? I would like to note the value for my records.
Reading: 244410.4 kWh
